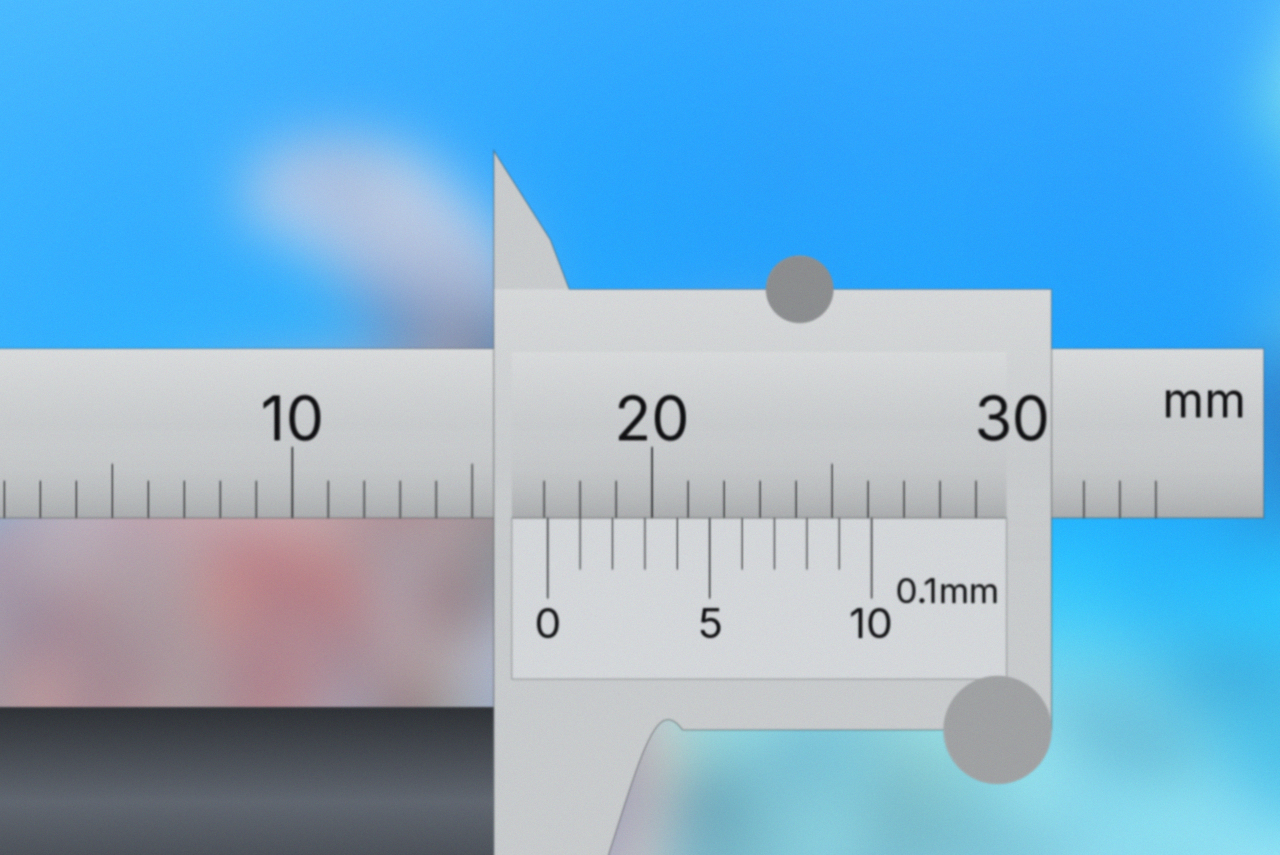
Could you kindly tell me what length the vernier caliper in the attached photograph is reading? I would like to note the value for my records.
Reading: 17.1 mm
